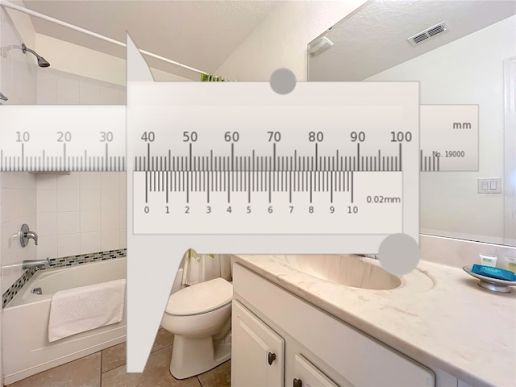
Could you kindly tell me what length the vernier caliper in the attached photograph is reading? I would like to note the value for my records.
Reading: 39.5 mm
